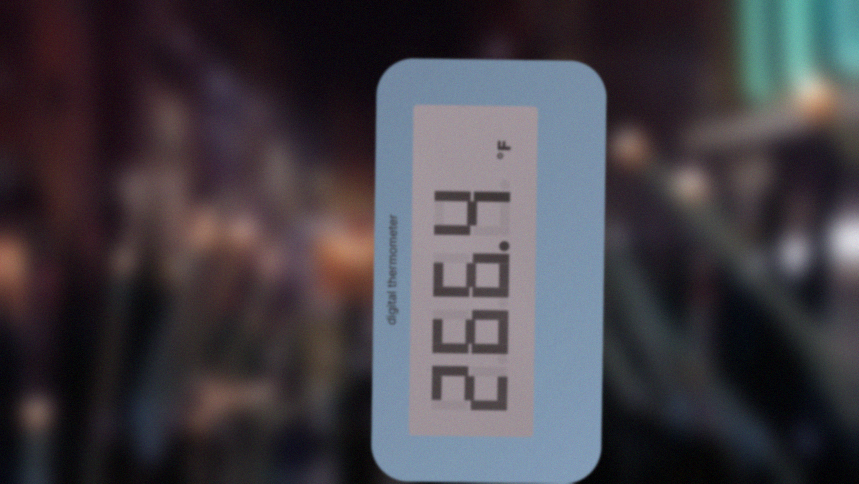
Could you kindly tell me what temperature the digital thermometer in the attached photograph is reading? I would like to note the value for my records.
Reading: 266.4 °F
